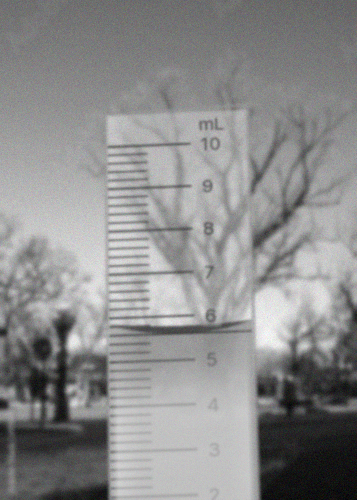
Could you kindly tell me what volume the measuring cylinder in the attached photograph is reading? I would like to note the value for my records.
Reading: 5.6 mL
